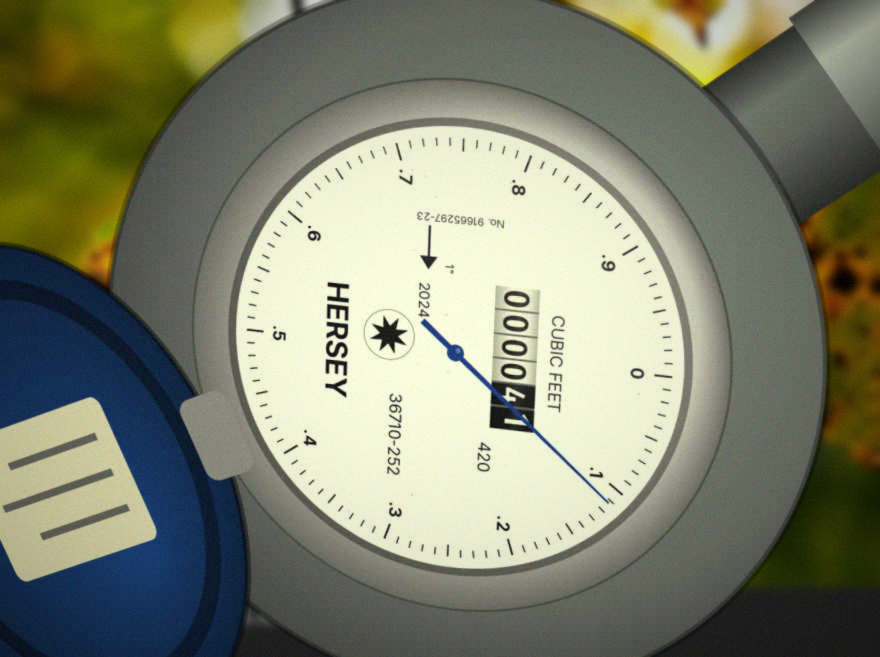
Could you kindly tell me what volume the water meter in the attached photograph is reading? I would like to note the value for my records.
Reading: 41.11 ft³
